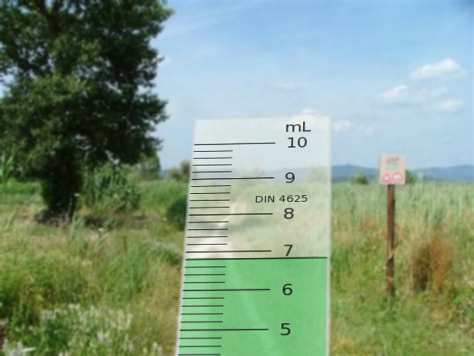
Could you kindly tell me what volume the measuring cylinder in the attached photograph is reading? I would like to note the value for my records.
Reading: 6.8 mL
